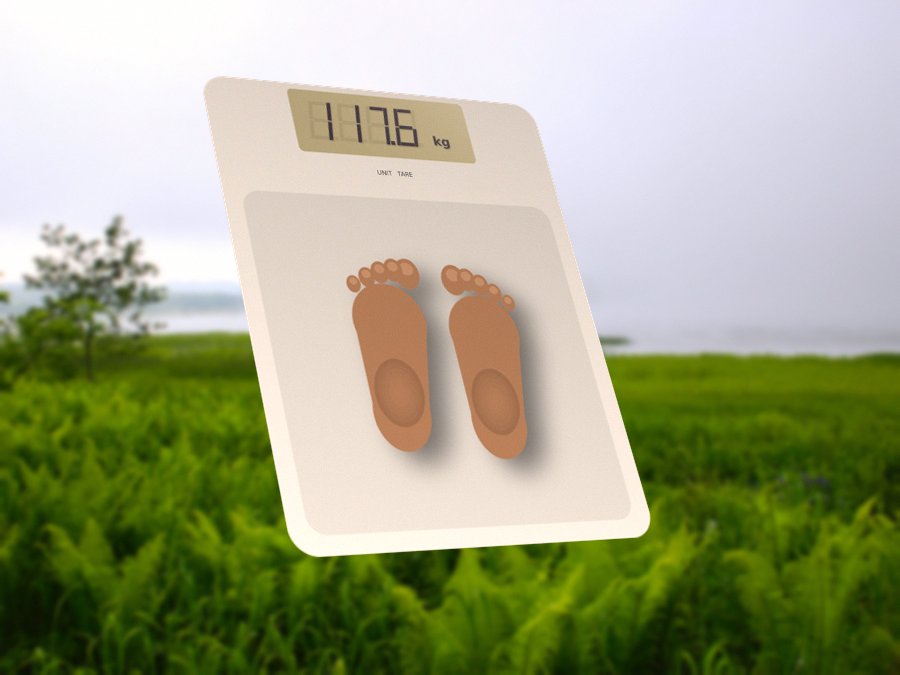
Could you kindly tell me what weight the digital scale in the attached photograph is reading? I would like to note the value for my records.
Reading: 117.6 kg
